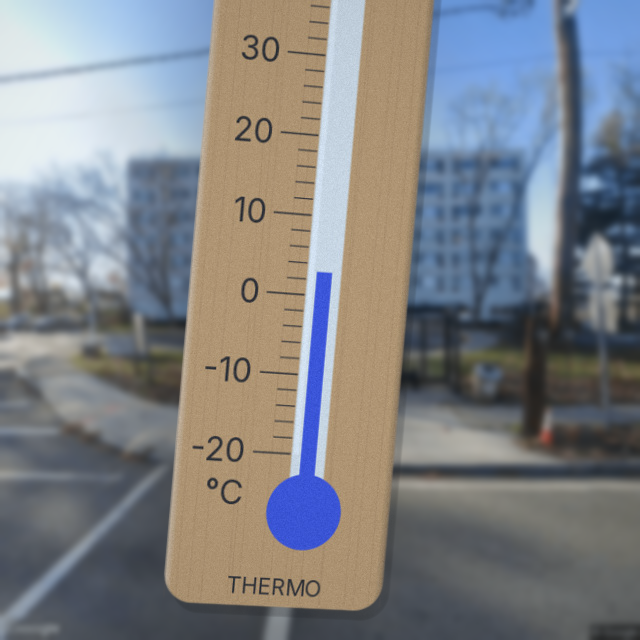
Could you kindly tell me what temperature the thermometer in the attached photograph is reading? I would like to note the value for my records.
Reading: 3 °C
